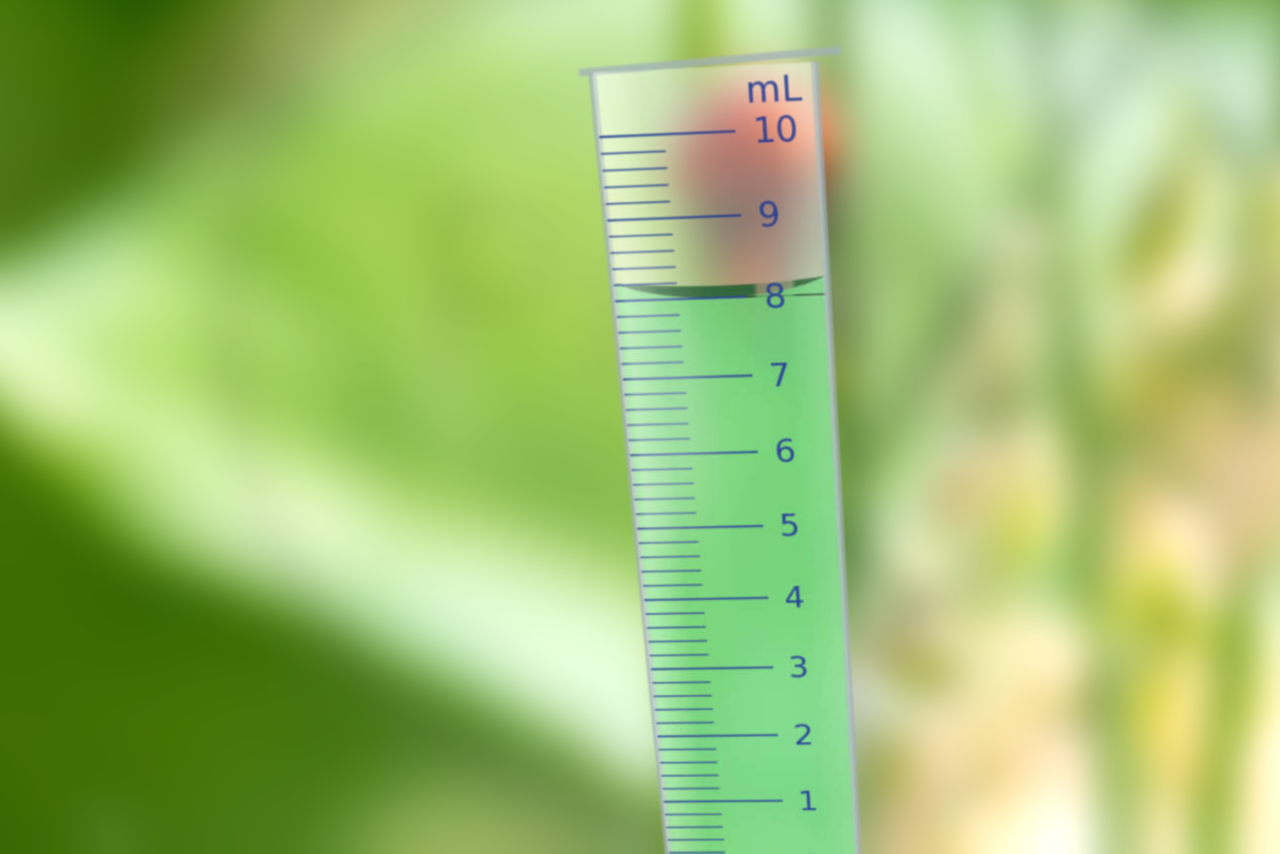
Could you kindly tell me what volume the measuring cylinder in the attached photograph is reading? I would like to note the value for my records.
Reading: 8 mL
